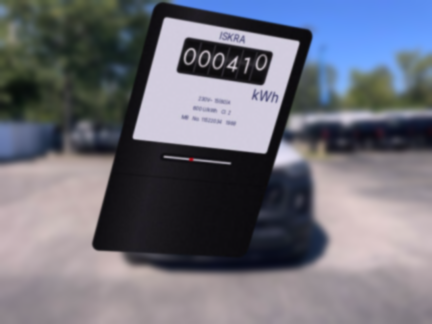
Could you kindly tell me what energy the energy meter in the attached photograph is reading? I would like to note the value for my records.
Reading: 410 kWh
